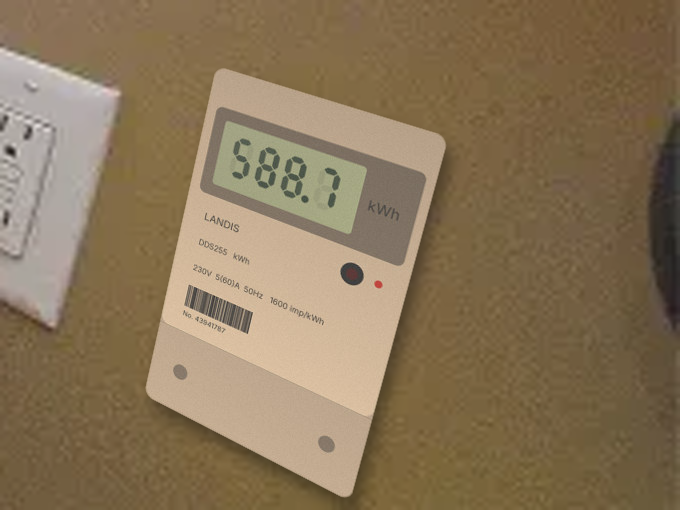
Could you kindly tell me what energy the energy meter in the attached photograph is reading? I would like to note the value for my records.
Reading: 588.7 kWh
